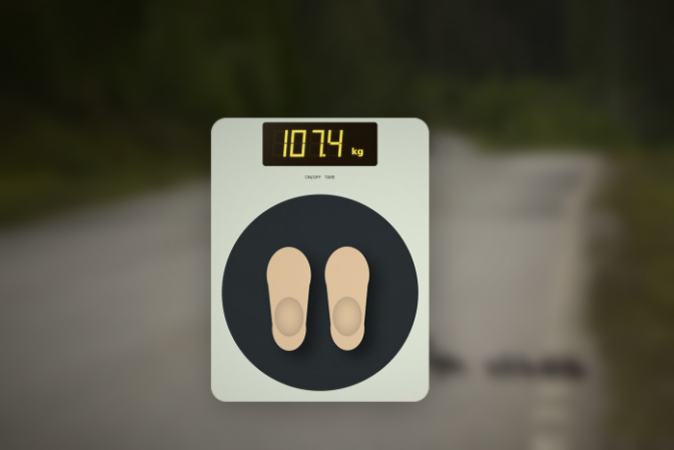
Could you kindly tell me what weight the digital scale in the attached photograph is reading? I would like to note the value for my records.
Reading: 107.4 kg
